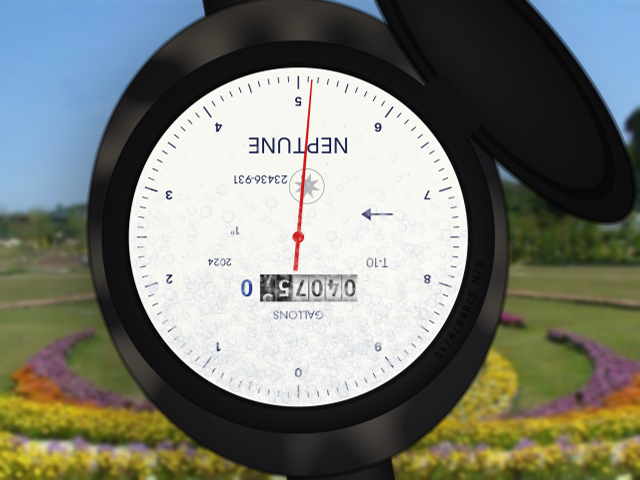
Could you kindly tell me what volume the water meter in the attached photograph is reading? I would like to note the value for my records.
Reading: 407535.1 gal
